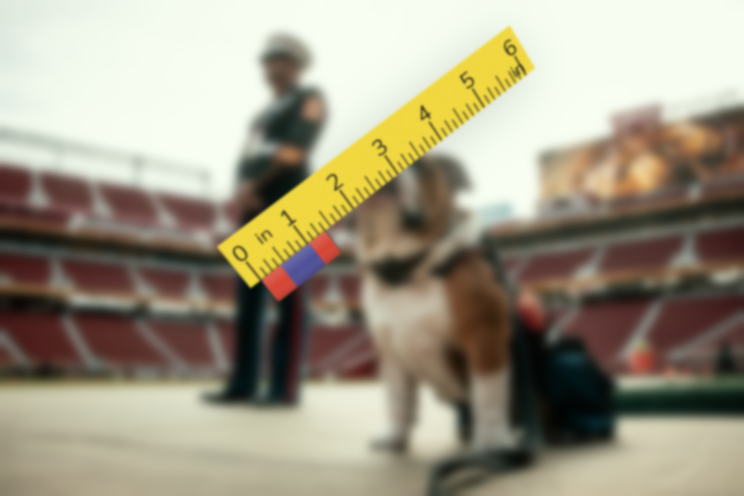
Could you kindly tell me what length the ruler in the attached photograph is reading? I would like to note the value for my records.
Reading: 1.375 in
